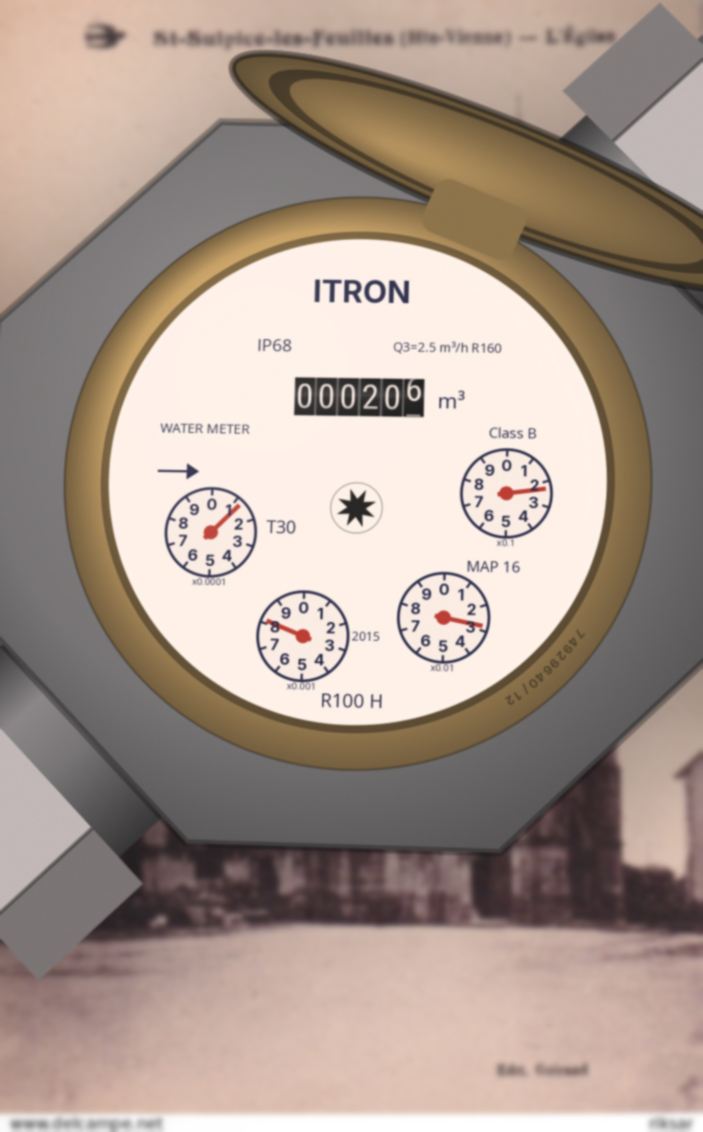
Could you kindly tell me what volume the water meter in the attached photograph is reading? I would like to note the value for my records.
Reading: 206.2281 m³
